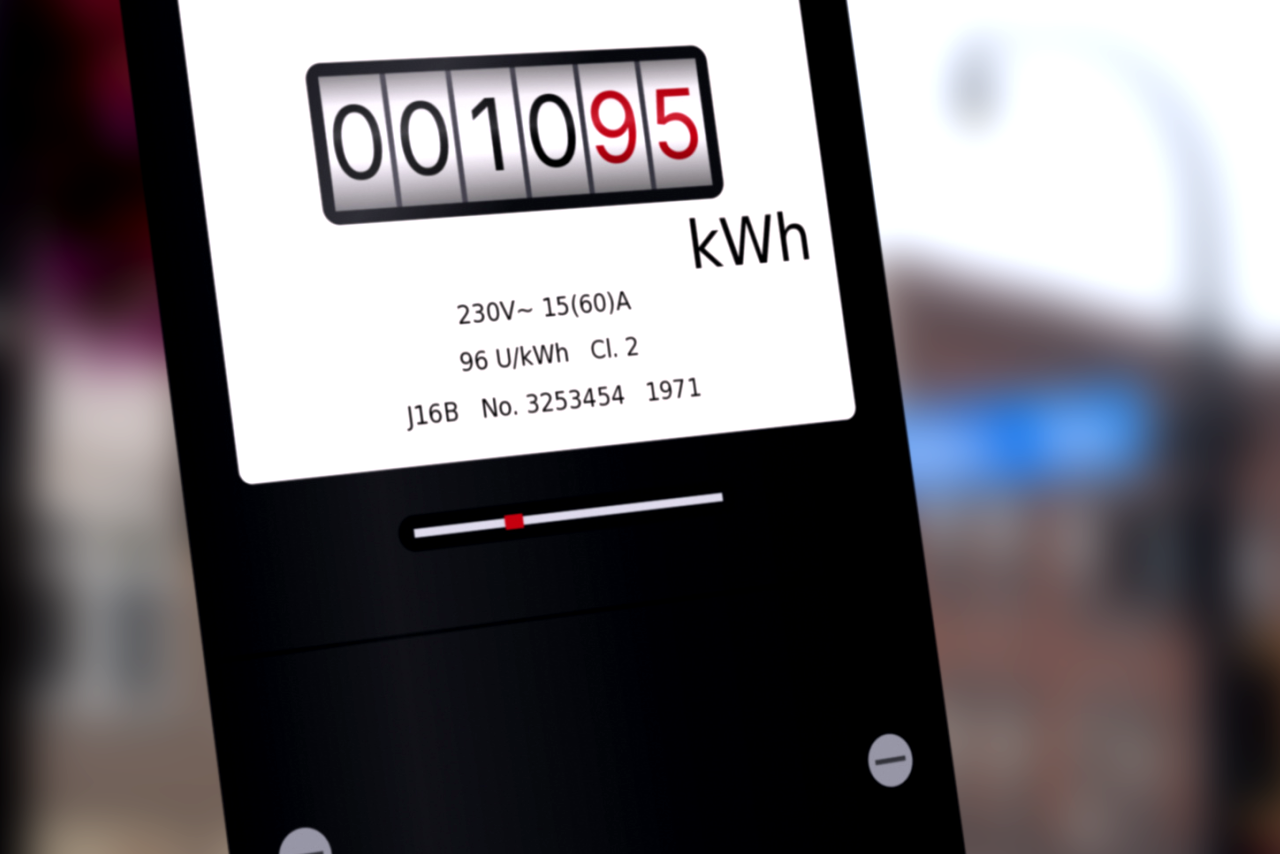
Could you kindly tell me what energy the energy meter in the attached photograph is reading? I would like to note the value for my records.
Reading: 10.95 kWh
